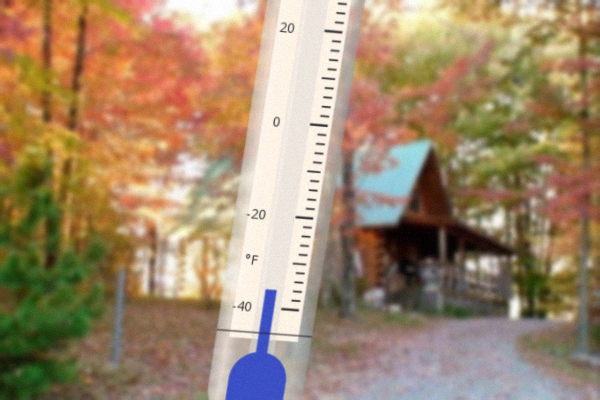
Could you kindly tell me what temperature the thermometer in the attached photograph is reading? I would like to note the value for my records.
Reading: -36 °F
